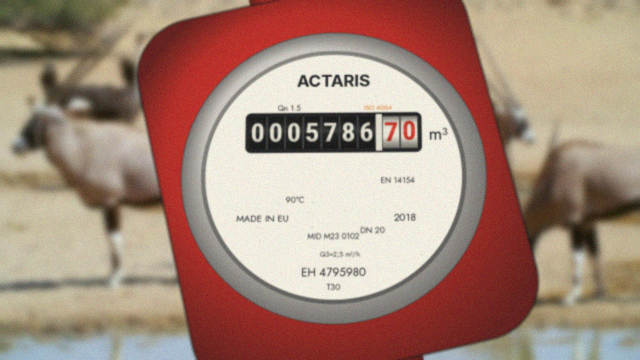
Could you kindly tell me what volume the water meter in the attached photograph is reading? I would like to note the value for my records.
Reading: 5786.70 m³
